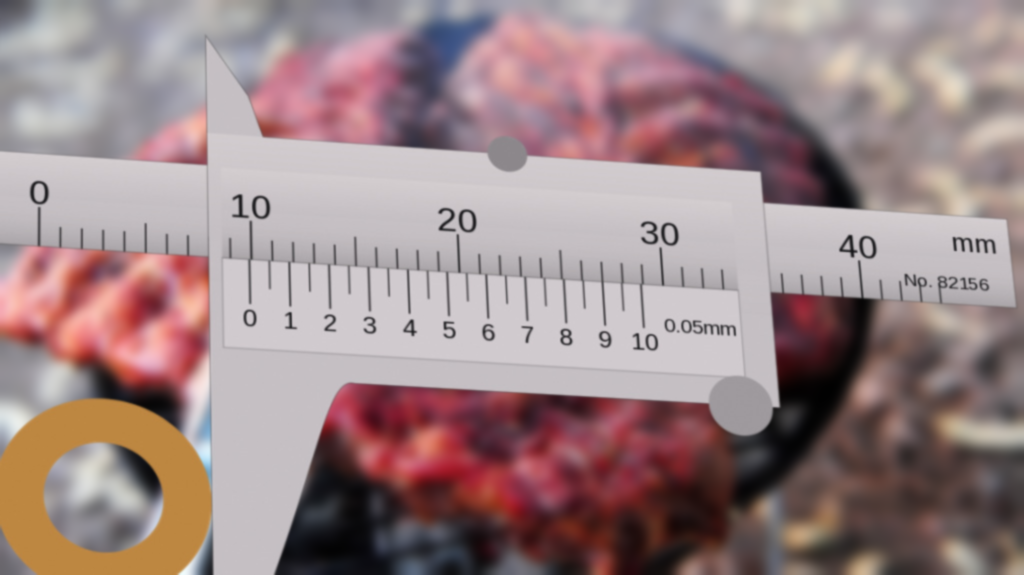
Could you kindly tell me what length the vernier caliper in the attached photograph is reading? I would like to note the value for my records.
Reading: 9.9 mm
